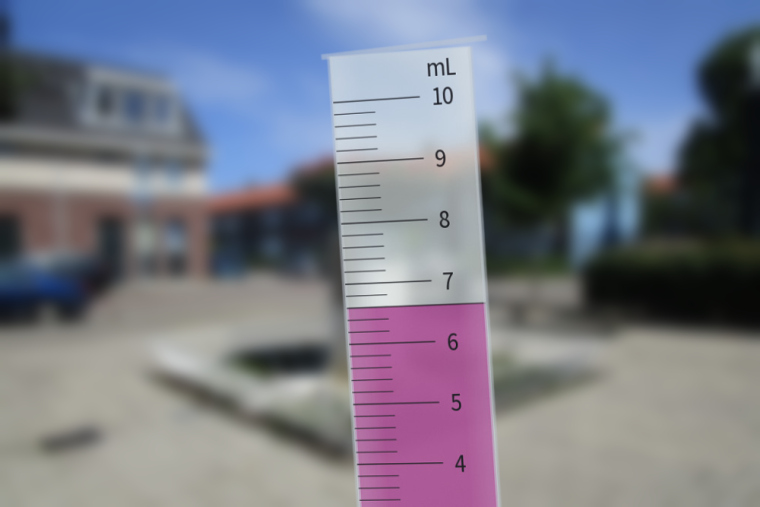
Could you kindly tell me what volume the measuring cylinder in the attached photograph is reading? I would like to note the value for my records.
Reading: 6.6 mL
